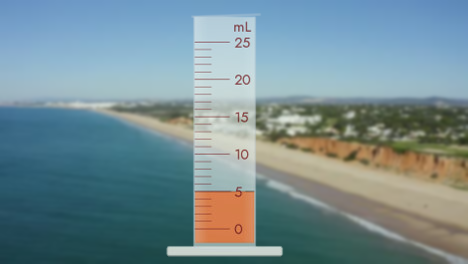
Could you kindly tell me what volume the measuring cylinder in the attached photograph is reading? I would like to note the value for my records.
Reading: 5 mL
